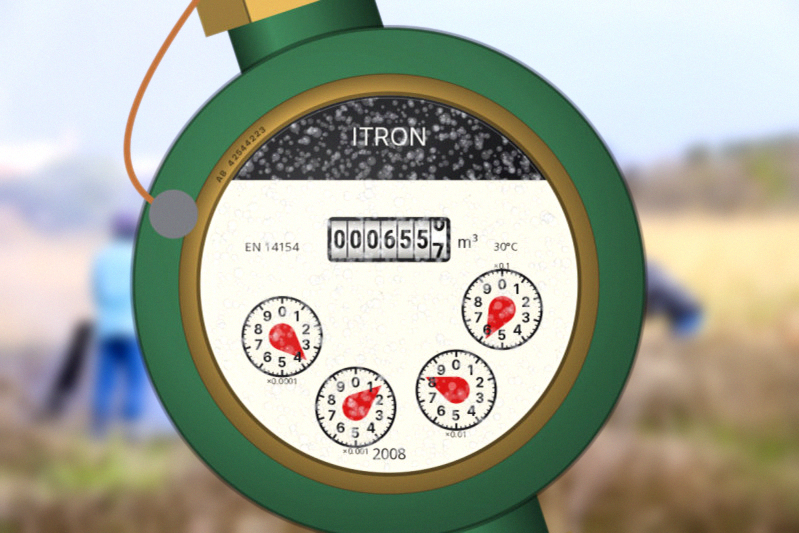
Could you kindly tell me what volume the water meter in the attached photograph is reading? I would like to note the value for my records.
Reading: 6556.5813 m³
